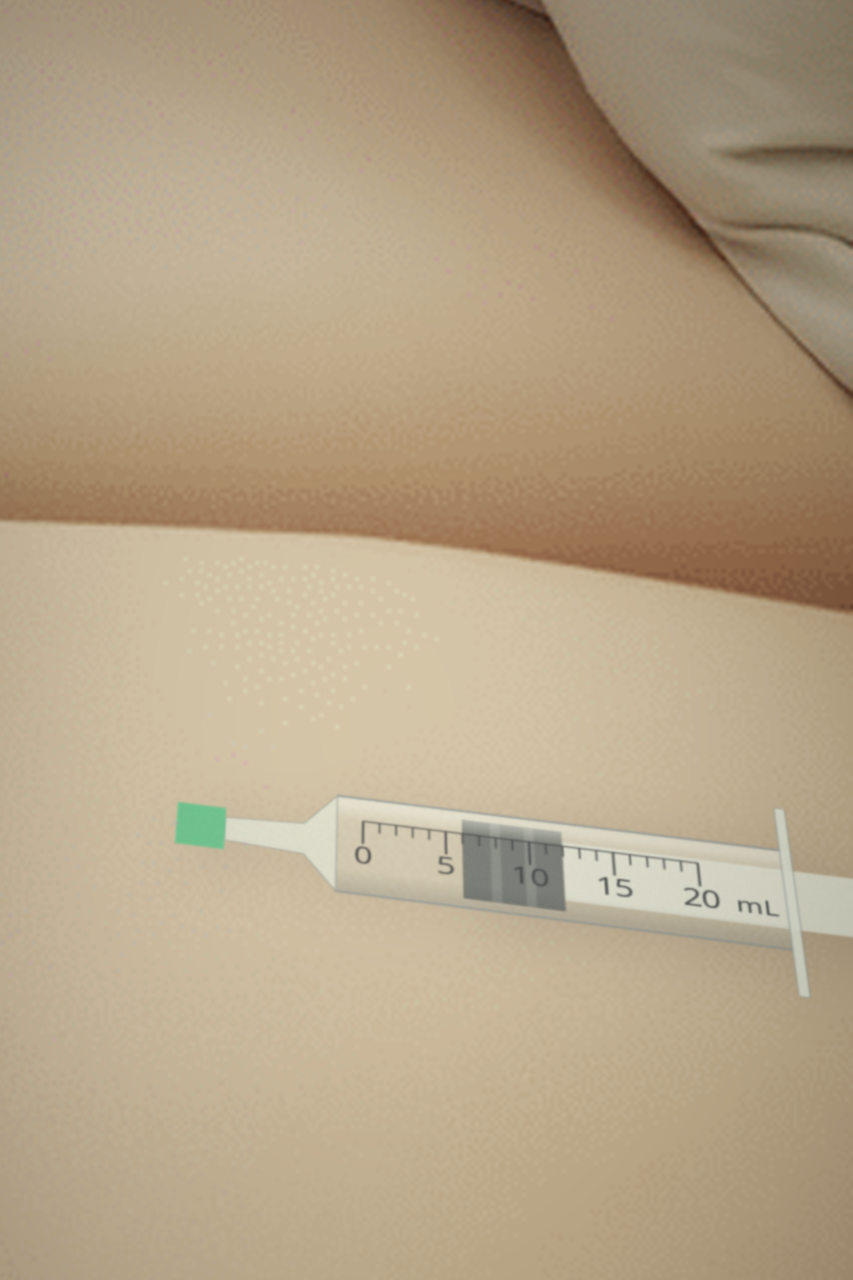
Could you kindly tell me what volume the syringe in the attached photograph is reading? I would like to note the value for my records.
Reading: 6 mL
